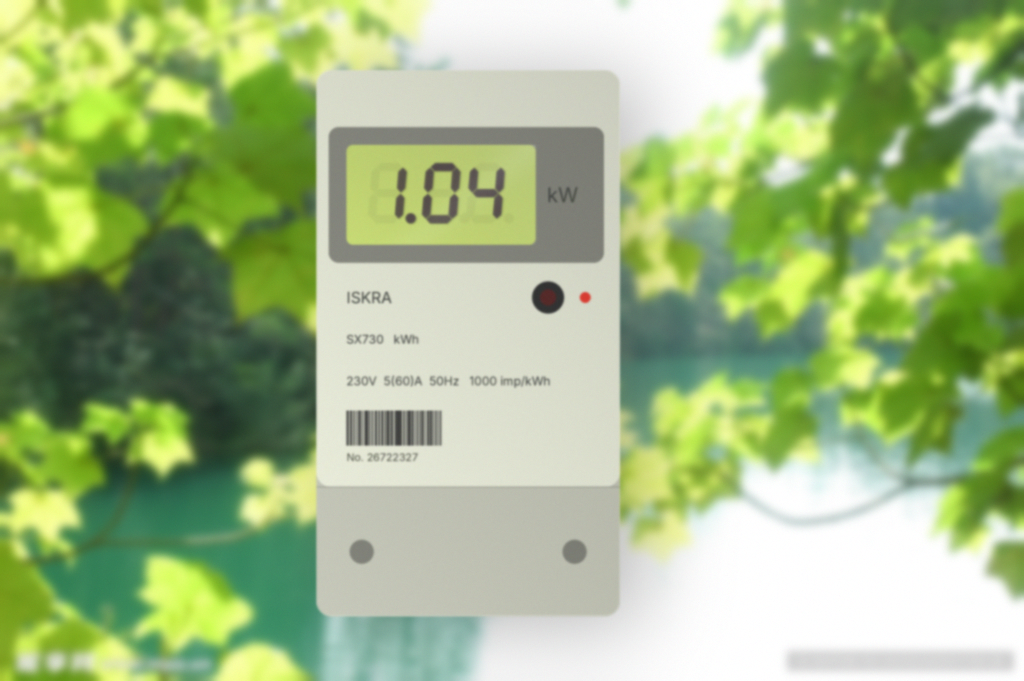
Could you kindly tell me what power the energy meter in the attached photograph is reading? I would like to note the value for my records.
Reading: 1.04 kW
